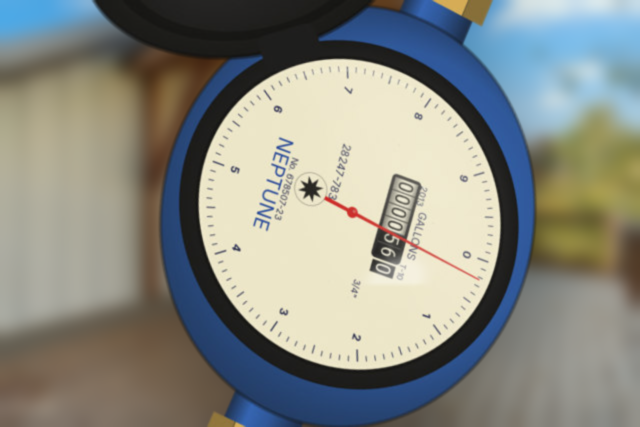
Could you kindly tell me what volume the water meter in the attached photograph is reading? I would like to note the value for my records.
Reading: 560.2 gal
